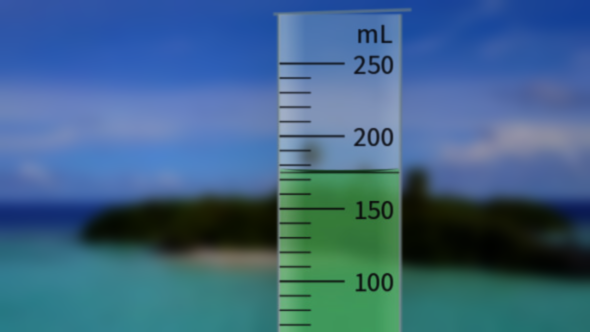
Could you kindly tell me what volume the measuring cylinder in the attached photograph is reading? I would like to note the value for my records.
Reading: 175 mL
